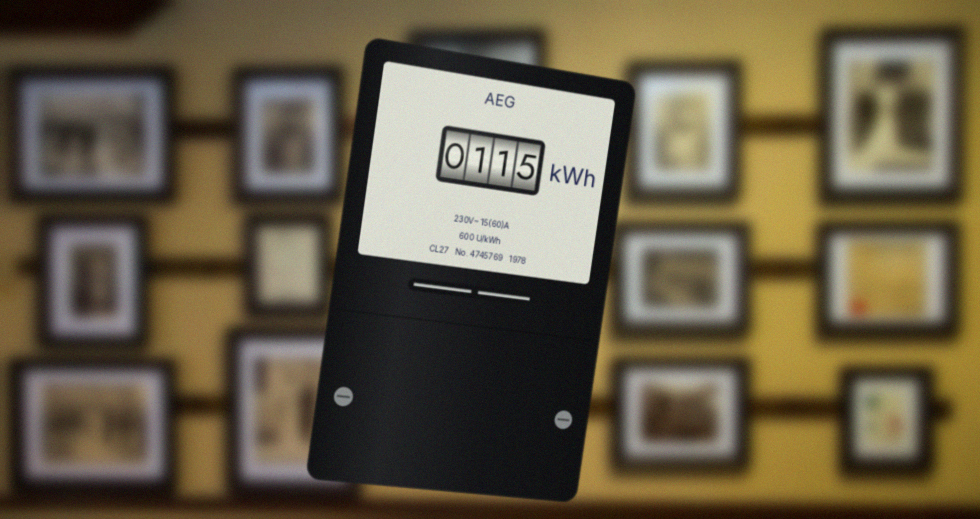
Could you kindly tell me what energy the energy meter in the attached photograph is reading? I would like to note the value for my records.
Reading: 115 kWh
